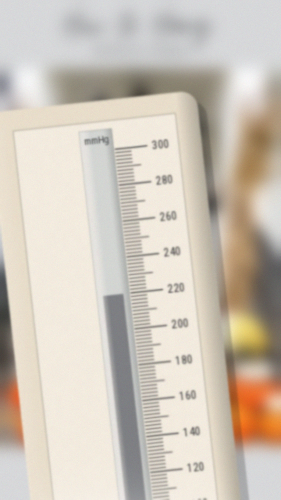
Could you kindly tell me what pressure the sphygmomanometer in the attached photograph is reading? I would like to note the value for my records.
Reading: 220 mmHg
